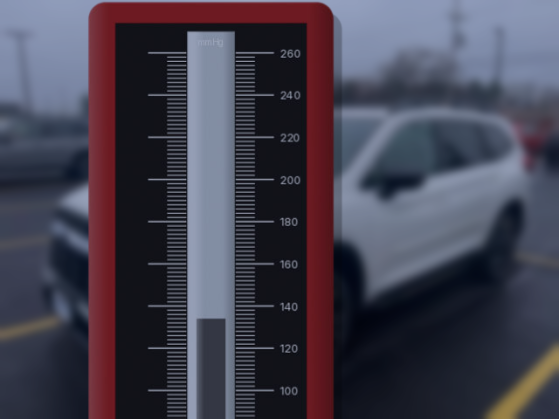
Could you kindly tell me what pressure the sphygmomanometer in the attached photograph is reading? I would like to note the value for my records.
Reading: 134 mmHg
